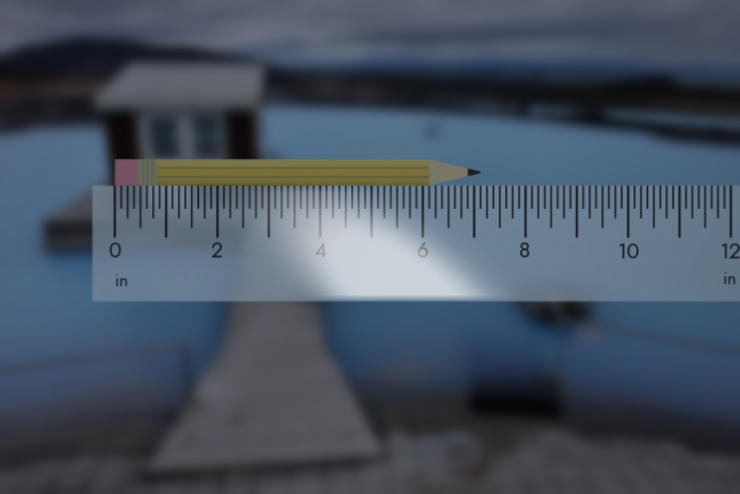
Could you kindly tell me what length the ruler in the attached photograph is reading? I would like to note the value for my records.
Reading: 7.125 in
